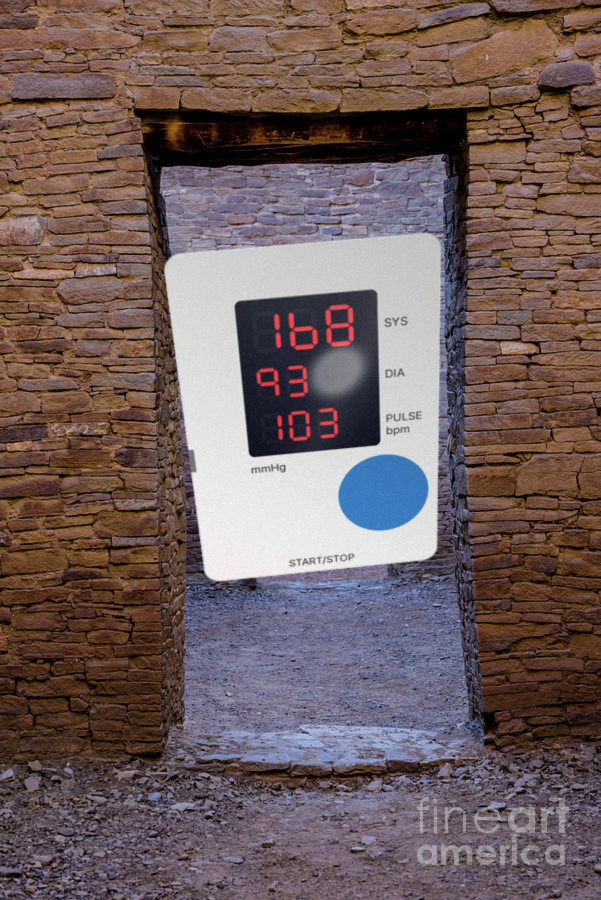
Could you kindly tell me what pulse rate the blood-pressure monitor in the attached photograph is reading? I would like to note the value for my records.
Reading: 103 bpm
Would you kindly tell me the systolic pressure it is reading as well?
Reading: 168 mmHg
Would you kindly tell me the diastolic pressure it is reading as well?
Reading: 93 mmHg
